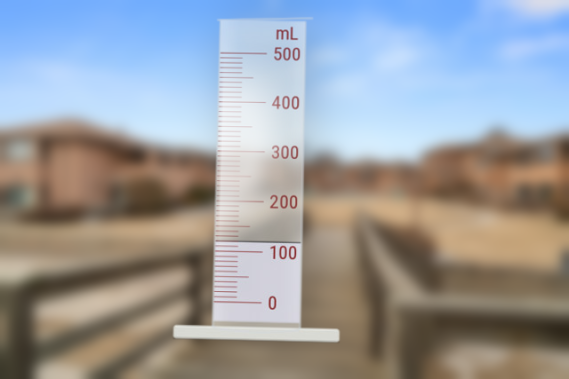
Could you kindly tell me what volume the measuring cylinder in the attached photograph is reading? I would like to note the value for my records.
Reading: 120 mL
